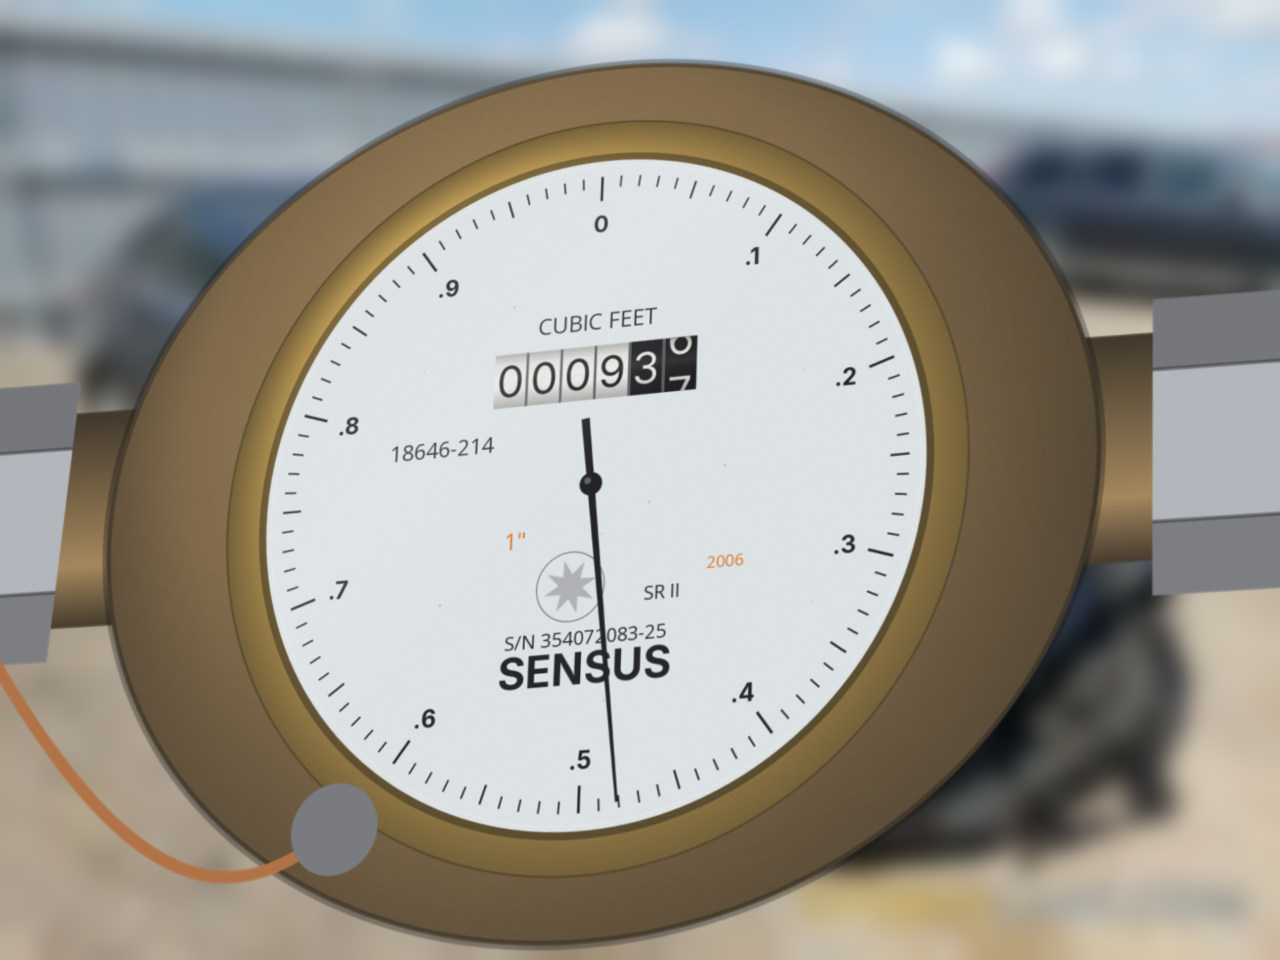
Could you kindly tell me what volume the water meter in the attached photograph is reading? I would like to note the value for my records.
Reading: 936.48 ft³
